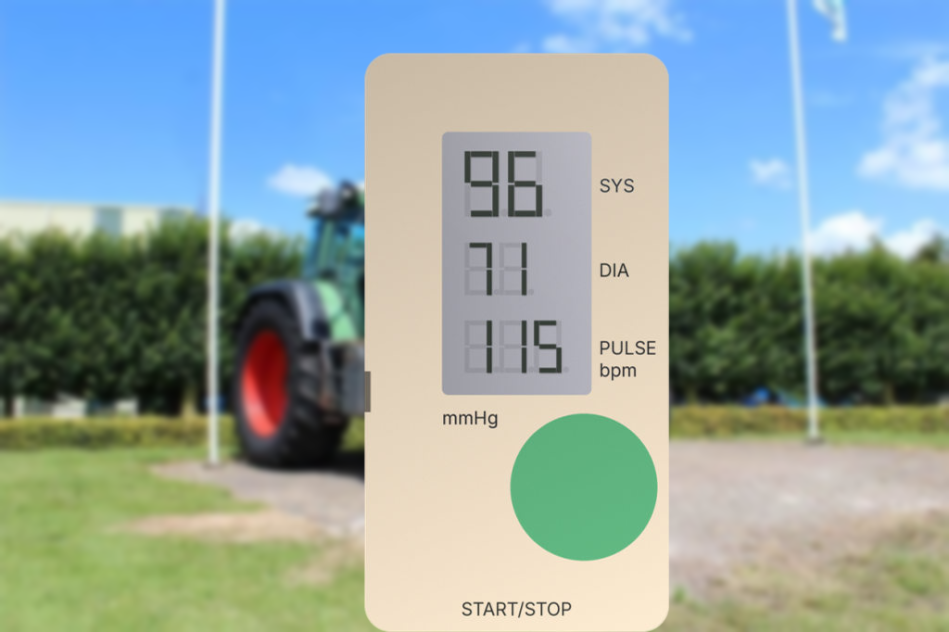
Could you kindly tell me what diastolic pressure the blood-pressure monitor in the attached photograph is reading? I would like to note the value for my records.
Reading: 71 mmHg
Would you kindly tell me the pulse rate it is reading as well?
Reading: 115 bpm
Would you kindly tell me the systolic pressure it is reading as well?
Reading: 96 mmHg
